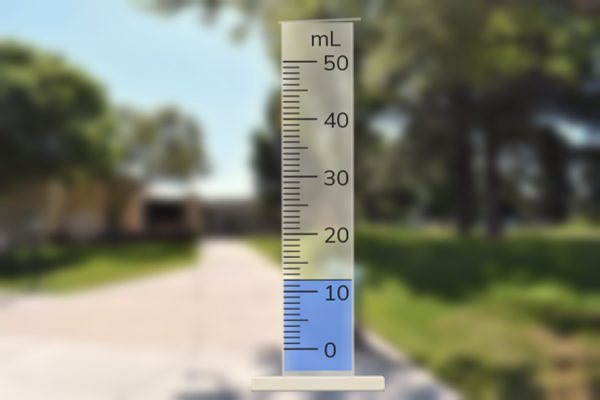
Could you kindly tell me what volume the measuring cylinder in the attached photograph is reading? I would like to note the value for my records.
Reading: 12 mL
